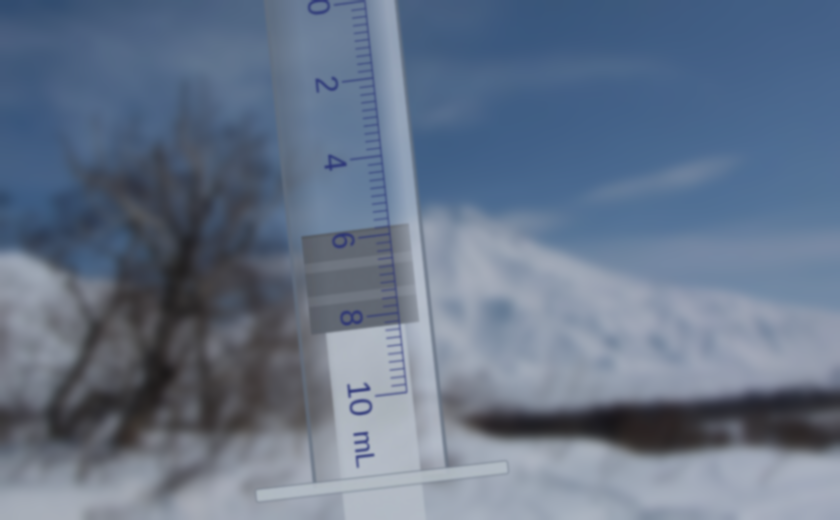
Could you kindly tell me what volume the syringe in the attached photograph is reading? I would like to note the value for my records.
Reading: 5.8 mL
